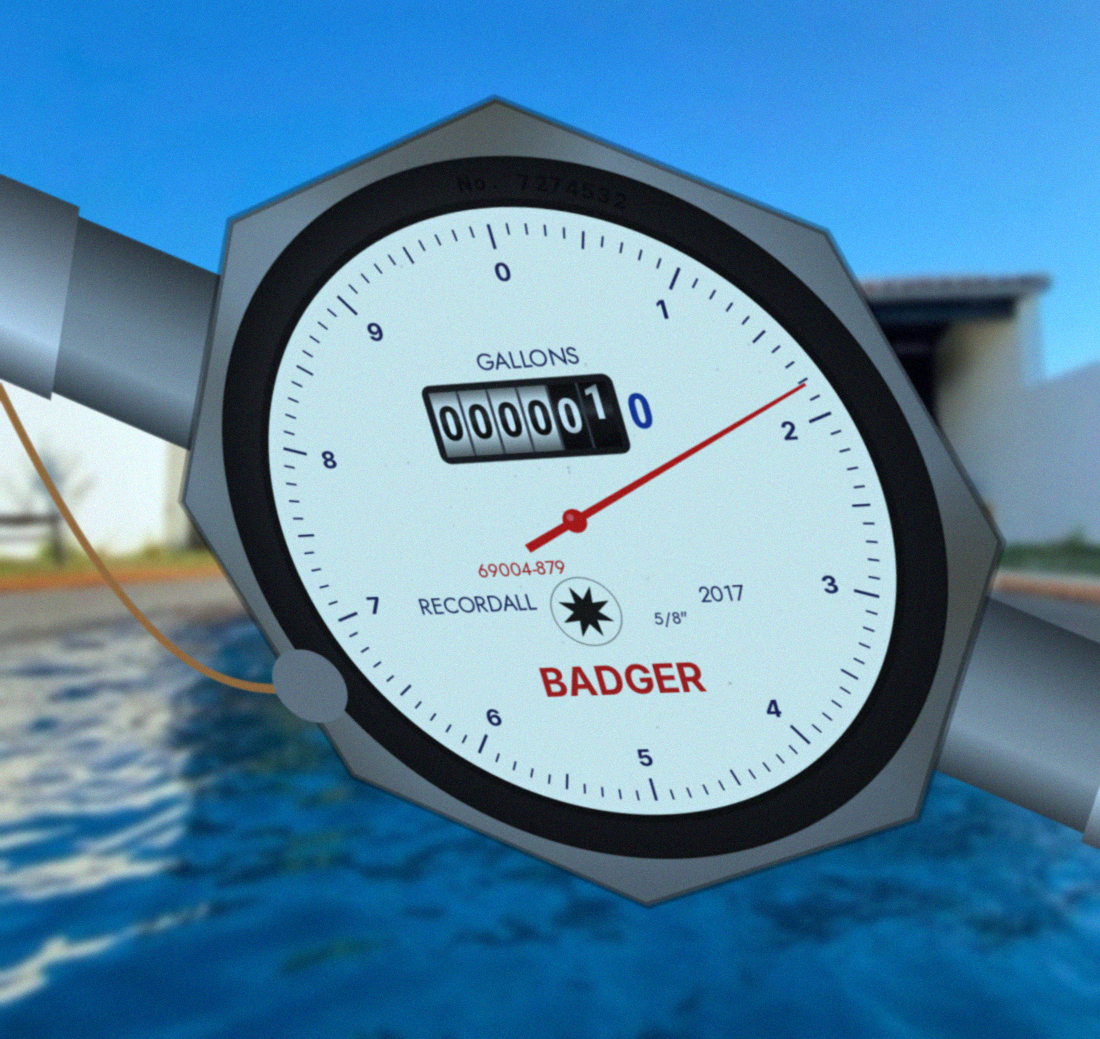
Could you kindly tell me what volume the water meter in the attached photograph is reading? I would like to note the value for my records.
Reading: 11.8 gal
